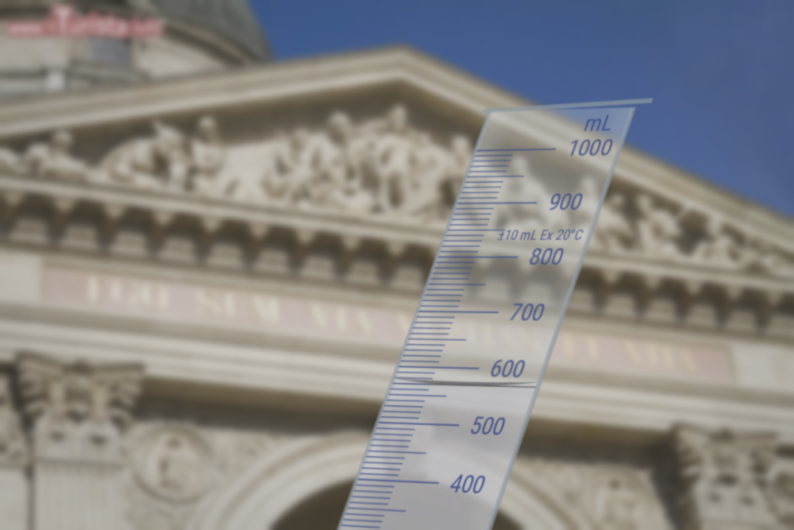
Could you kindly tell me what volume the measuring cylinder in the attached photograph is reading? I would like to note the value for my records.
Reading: 570 mL
